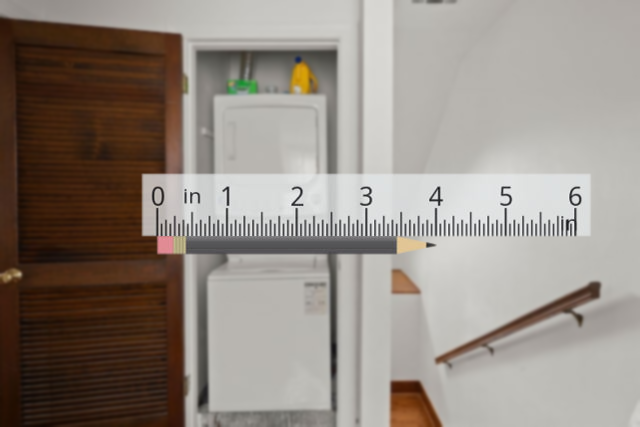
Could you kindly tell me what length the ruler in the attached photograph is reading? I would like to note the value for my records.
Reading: 4 in
